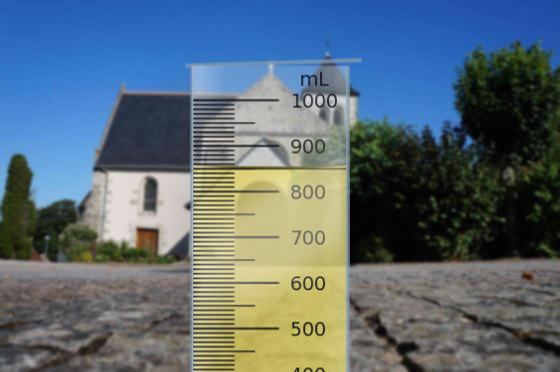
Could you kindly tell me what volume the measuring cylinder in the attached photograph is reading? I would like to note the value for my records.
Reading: 850 mL
